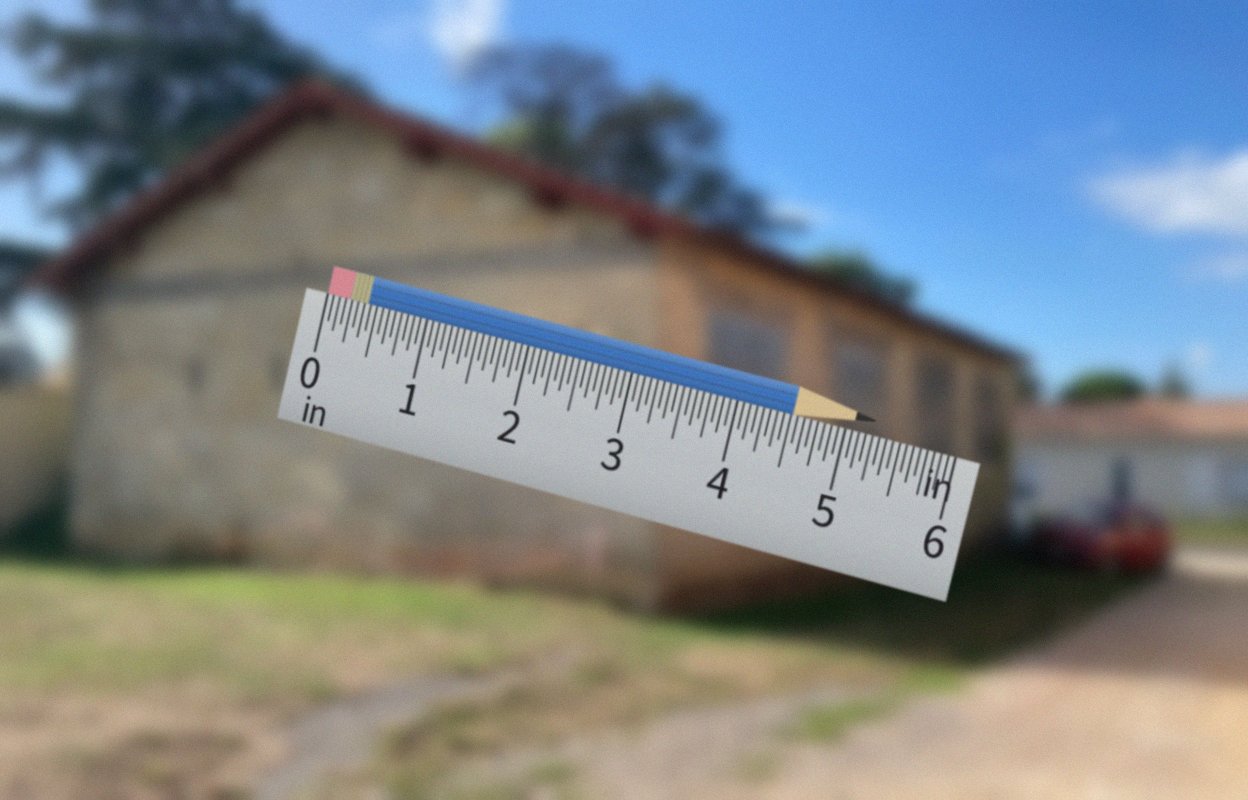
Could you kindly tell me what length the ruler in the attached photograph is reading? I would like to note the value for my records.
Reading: 5.25 in
